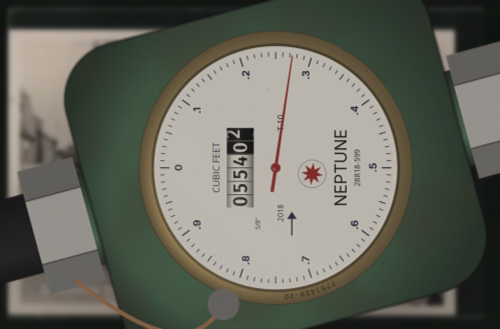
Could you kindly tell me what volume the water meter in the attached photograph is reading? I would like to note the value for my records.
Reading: 55402.27 ft³
